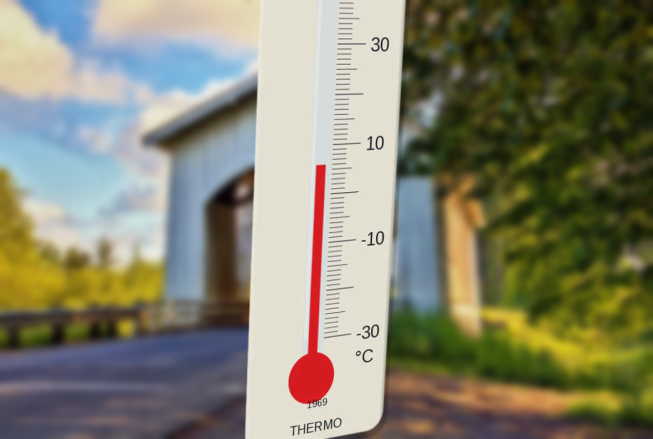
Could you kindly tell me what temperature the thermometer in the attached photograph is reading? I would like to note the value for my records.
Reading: 6 °C
